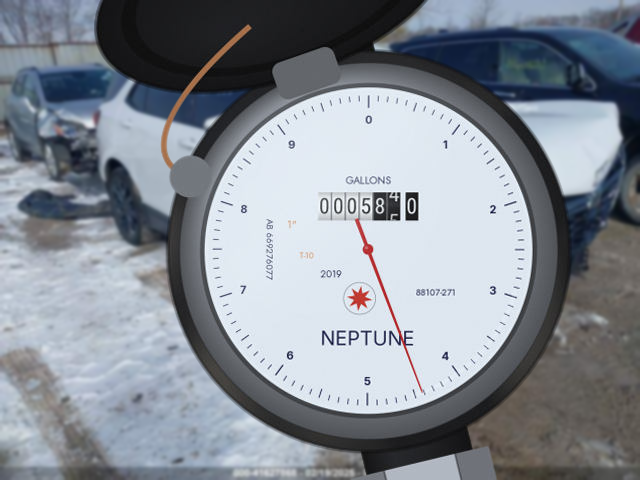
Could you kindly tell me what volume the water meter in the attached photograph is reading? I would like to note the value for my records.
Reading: 5844.4 gal
